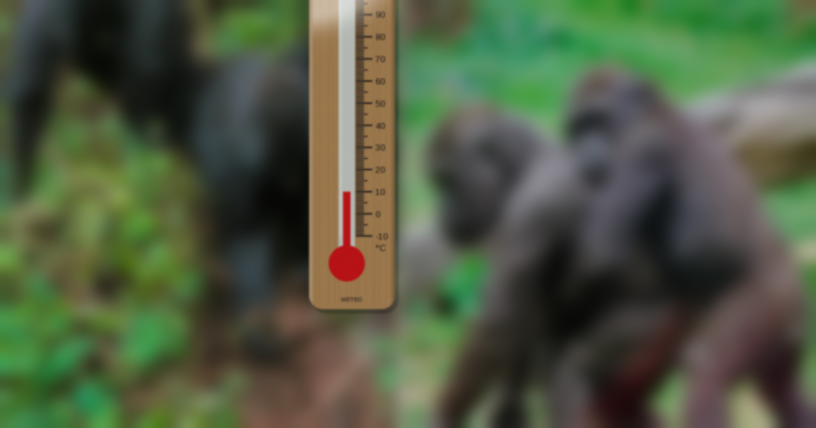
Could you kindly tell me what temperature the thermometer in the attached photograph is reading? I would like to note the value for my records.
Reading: 10 °C
